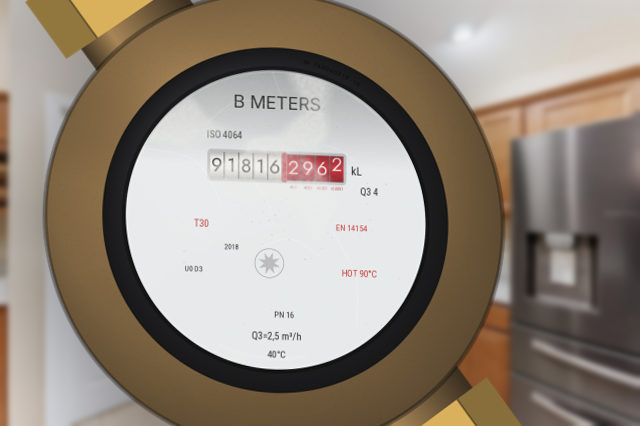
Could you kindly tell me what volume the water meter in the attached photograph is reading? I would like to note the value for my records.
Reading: 91816.2962 kL
